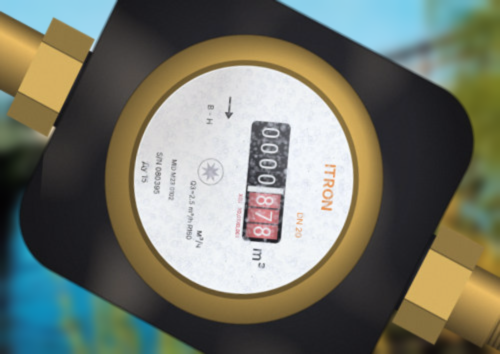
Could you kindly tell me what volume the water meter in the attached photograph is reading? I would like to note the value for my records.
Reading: 0.878 m³
